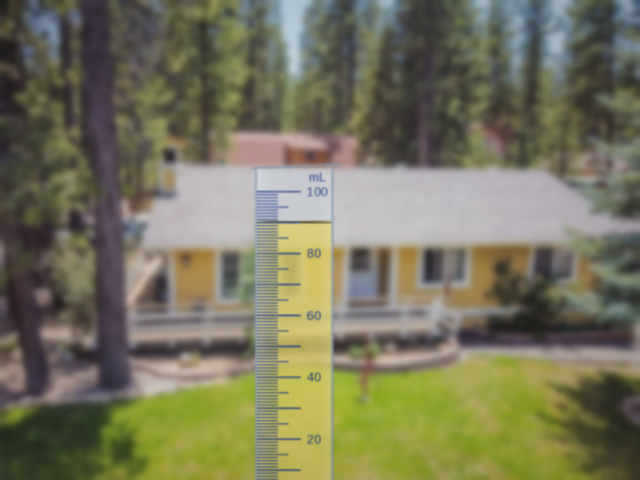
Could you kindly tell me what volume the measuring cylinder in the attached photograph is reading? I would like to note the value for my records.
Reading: 90 mL
